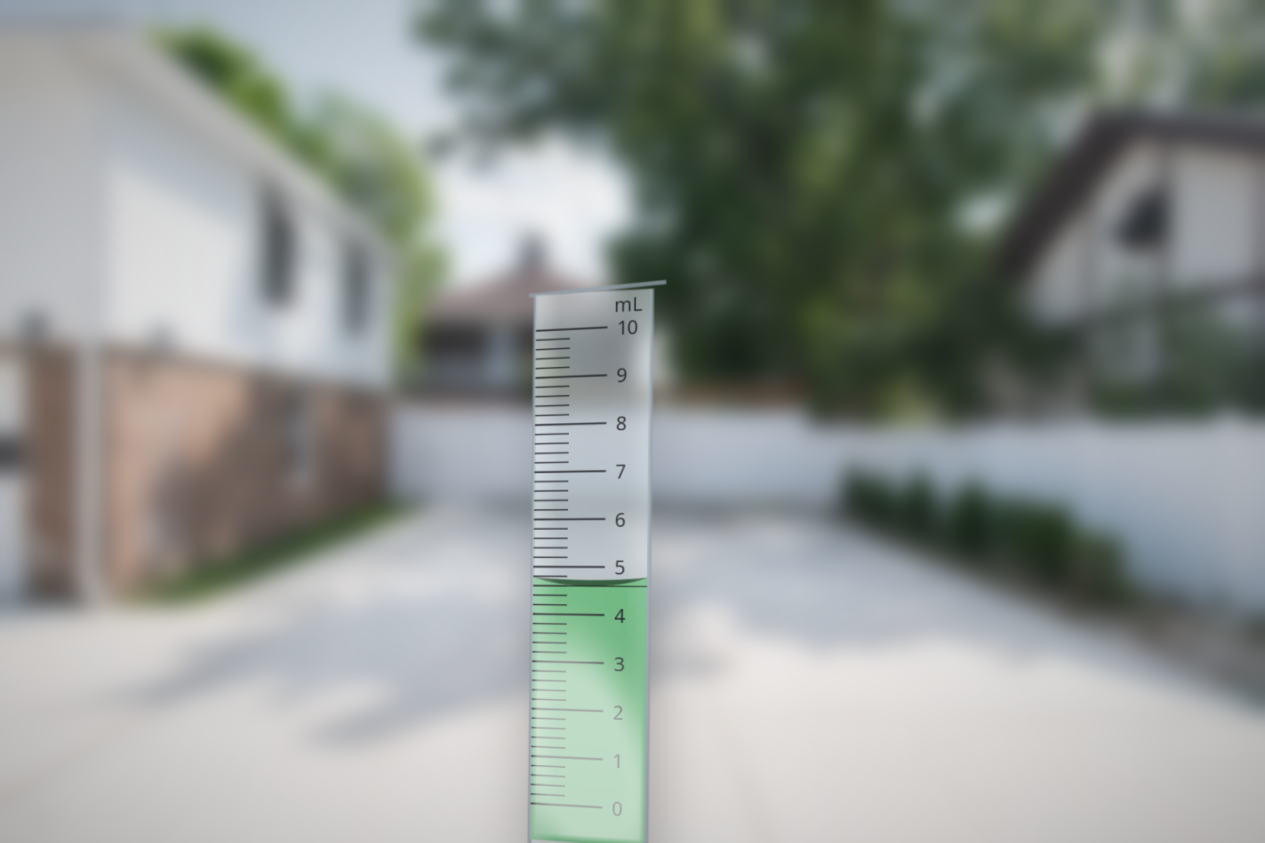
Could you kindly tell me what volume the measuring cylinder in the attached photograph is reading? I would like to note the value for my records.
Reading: 4.6 mL
